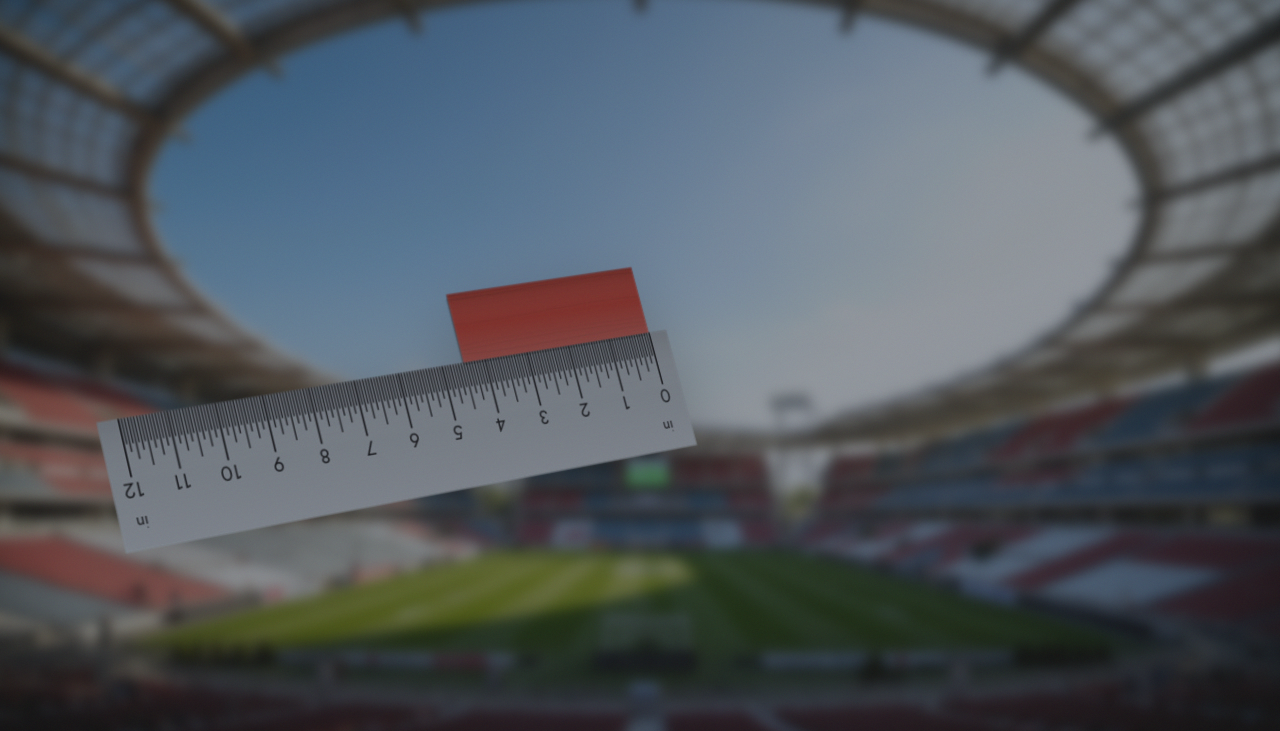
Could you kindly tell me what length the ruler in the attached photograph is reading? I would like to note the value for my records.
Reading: 4.5 in
